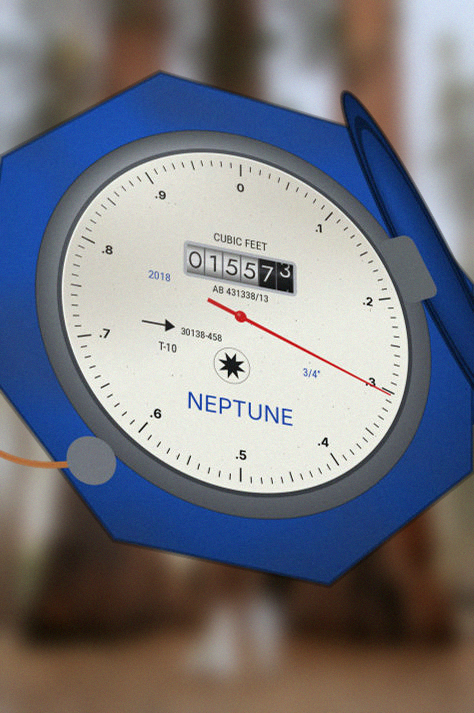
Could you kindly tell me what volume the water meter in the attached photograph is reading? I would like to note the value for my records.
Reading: 15573.30 ft³
